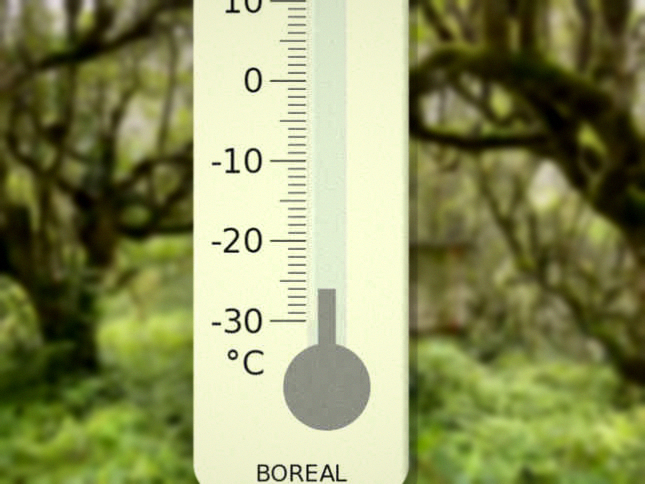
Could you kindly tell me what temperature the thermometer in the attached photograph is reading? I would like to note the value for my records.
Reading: -26 °C
